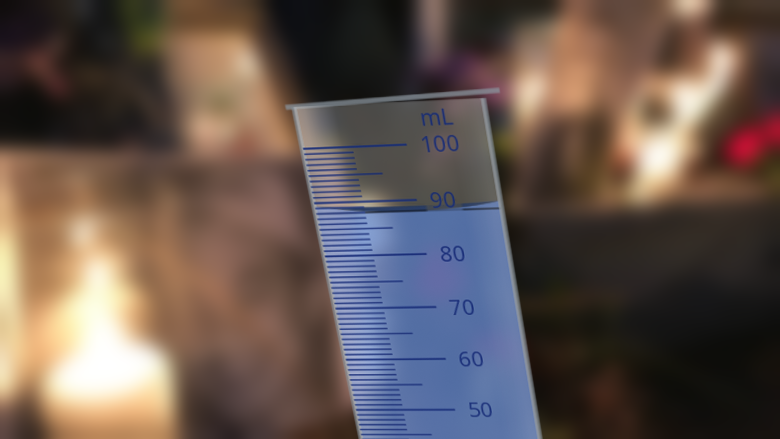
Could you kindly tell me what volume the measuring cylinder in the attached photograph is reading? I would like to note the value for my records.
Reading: 88 mL
